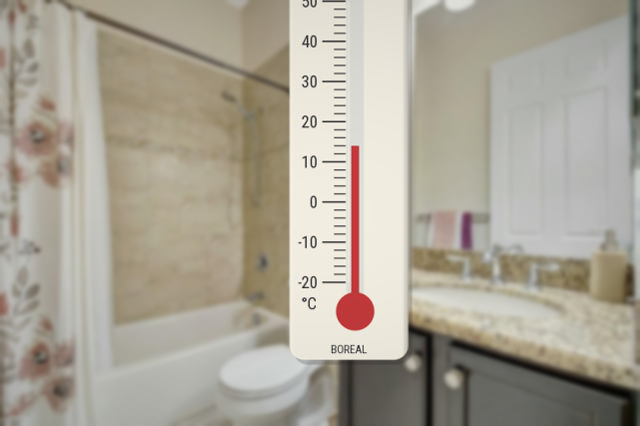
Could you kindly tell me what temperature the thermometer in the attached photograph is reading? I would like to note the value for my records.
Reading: 14 °C
